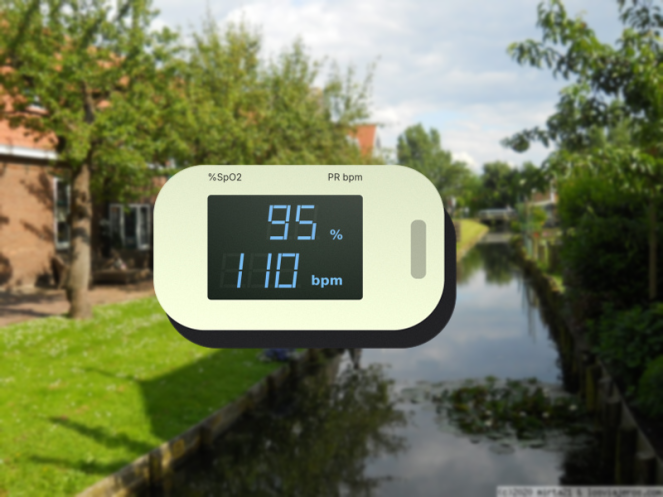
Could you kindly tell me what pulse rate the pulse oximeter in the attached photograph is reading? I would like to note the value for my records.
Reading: 110 bpm
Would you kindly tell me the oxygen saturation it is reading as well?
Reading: 95 %
